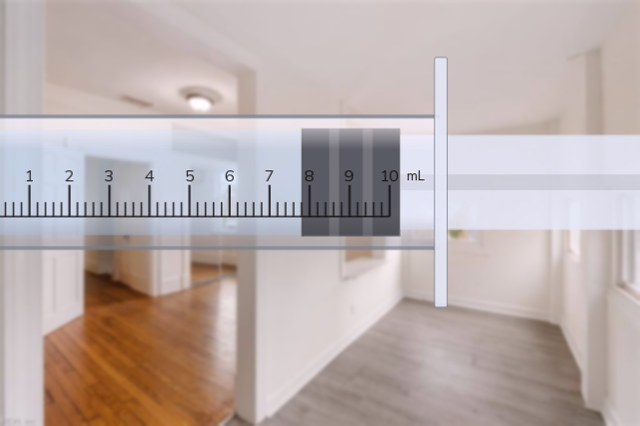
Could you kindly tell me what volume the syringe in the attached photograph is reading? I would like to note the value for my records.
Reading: 7.8 mL
